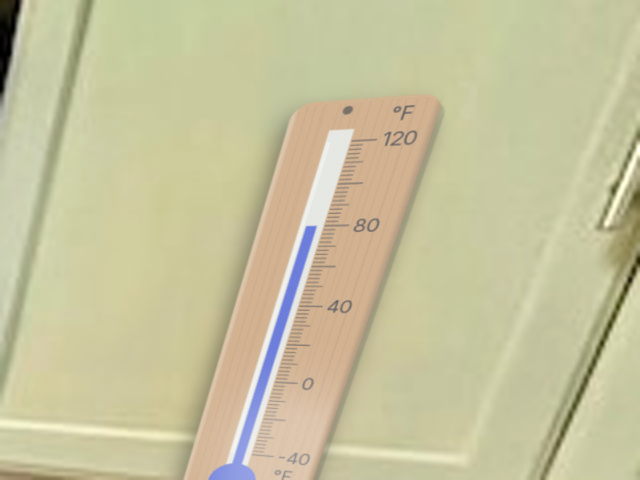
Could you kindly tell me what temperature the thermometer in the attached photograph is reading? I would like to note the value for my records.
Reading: 80 °F
